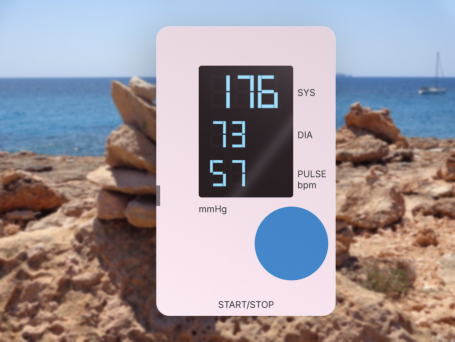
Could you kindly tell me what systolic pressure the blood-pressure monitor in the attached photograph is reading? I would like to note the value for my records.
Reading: 176 mmHg
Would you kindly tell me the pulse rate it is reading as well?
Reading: 57 bpm
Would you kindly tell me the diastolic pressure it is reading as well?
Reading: 73 mmHg
